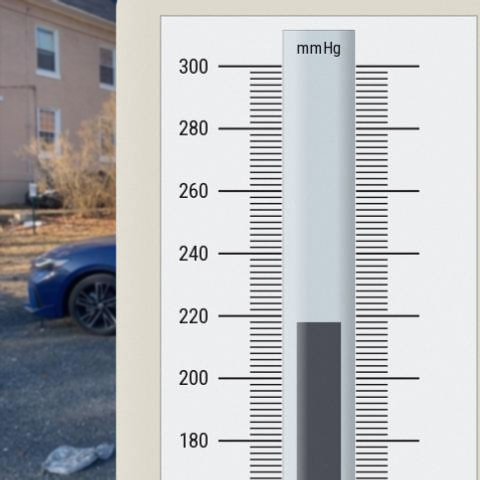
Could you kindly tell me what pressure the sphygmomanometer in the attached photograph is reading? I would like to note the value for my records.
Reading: 218 mmHg
